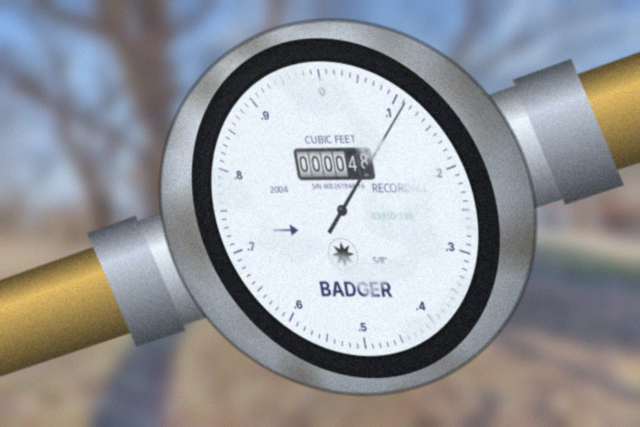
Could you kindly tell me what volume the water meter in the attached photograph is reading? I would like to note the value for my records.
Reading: 48.11 ft³
